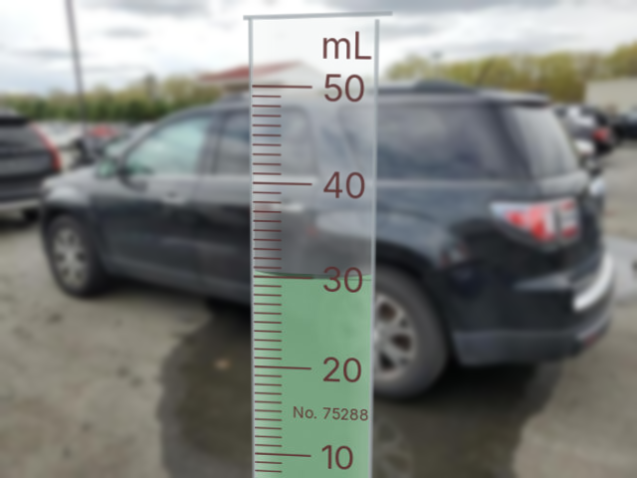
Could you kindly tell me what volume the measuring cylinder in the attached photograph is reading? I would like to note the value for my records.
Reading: 30 mL
